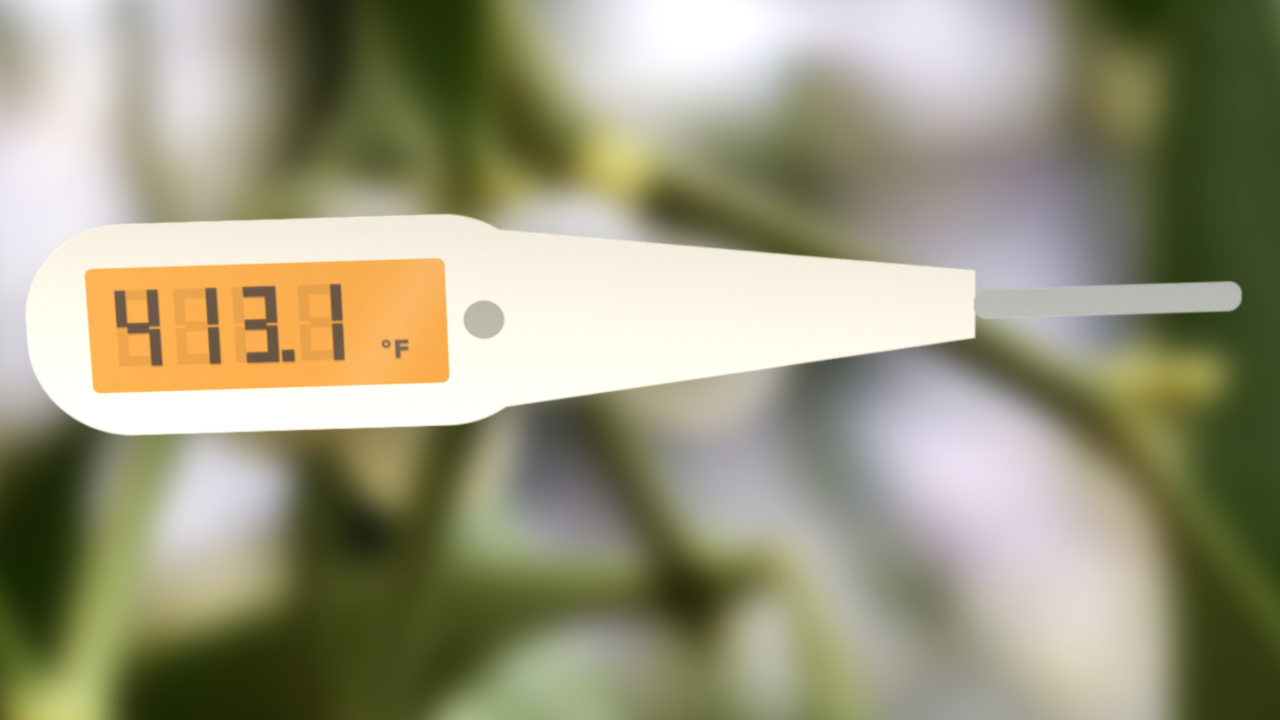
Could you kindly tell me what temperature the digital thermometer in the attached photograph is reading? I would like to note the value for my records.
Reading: 413.1 °F
